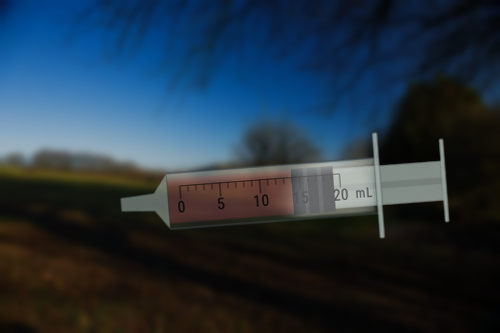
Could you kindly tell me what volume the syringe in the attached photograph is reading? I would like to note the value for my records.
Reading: 14 mL
